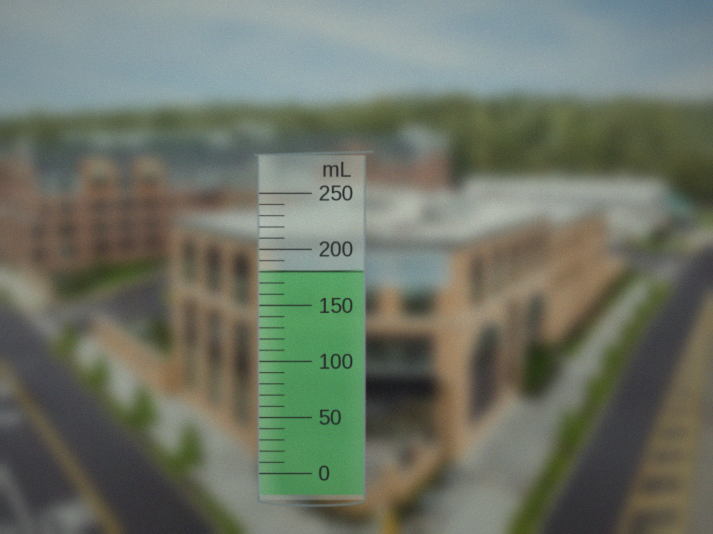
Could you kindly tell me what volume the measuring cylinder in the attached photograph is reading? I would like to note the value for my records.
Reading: 180 mL
